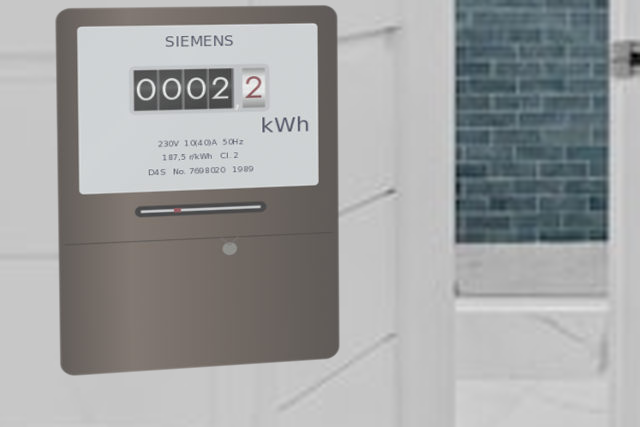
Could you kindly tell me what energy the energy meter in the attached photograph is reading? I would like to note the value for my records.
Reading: 2.2 kWh
